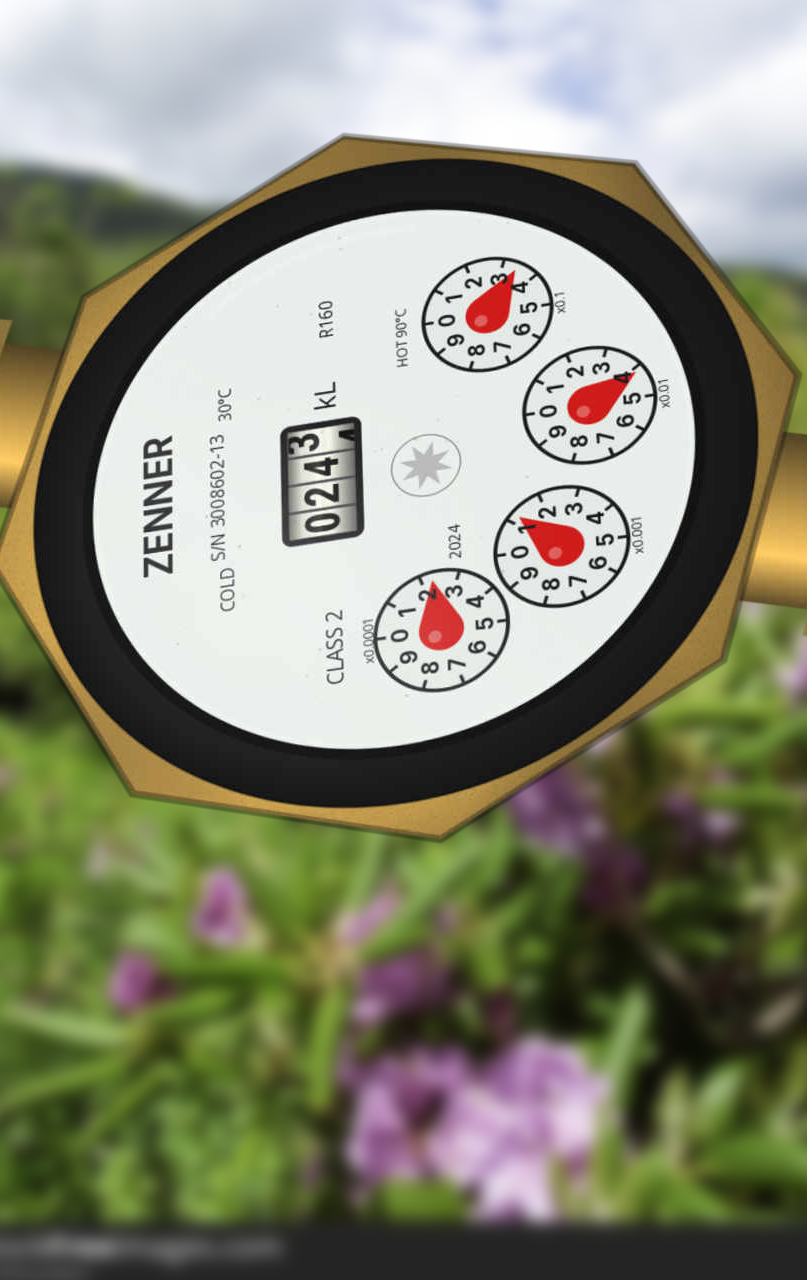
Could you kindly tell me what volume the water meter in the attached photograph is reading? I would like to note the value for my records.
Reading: 243.3412 kL
